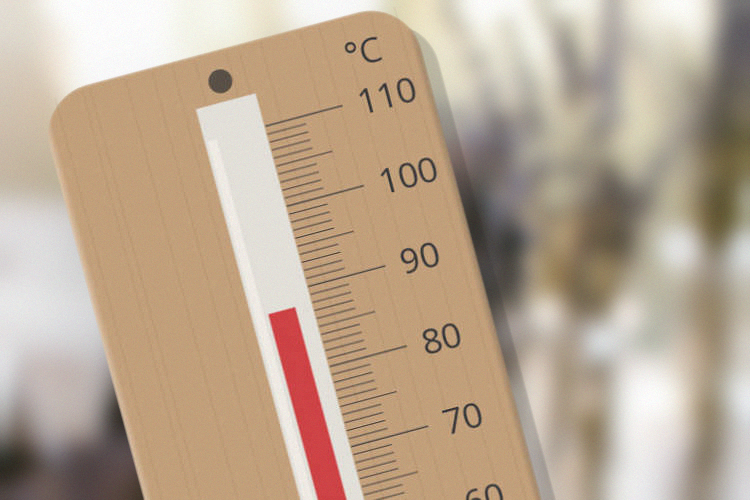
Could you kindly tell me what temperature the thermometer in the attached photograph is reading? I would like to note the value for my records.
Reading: 88 °C
